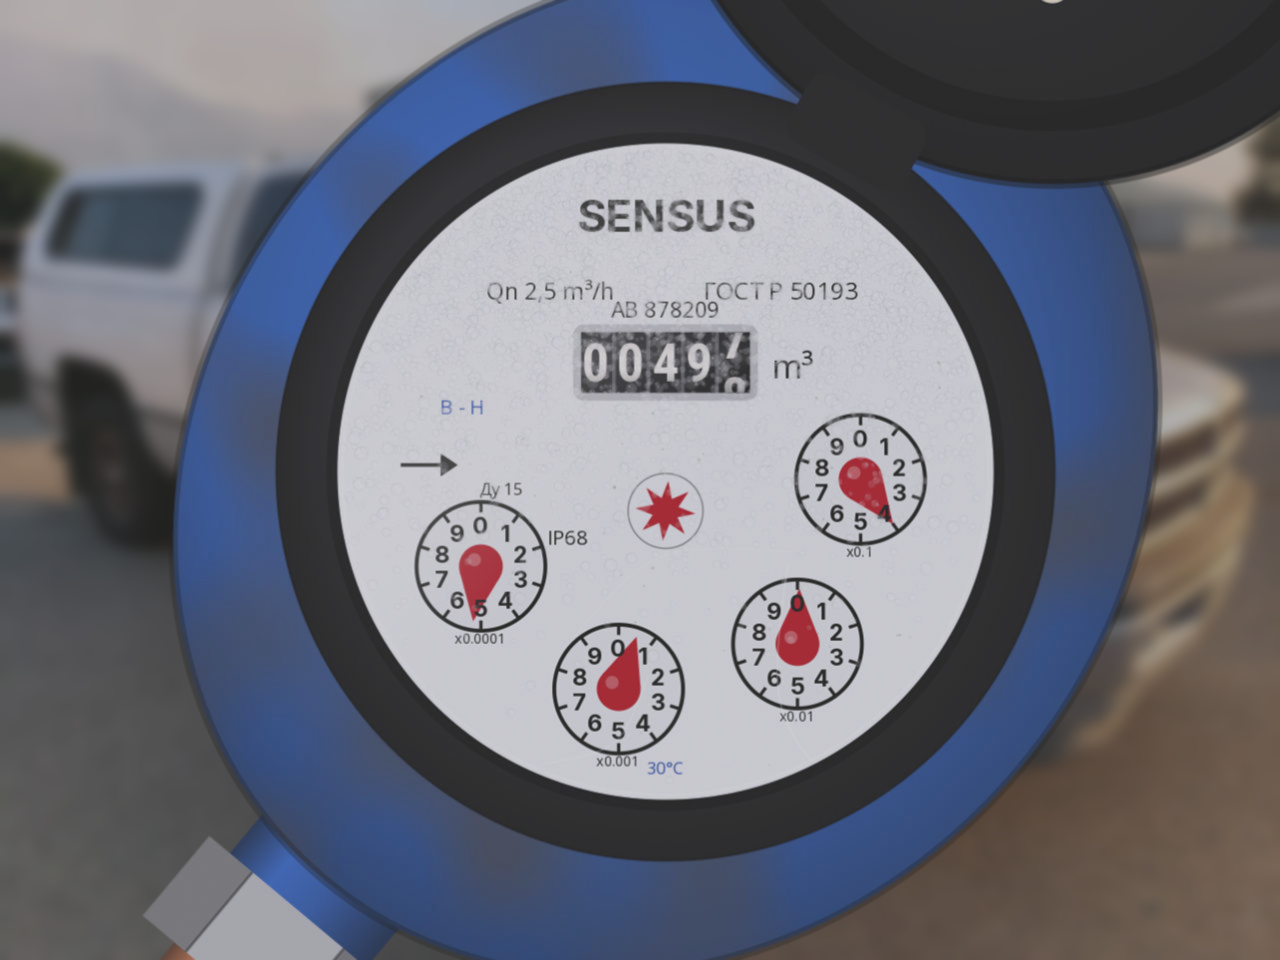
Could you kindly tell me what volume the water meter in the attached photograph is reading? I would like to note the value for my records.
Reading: 497.4005 m³
